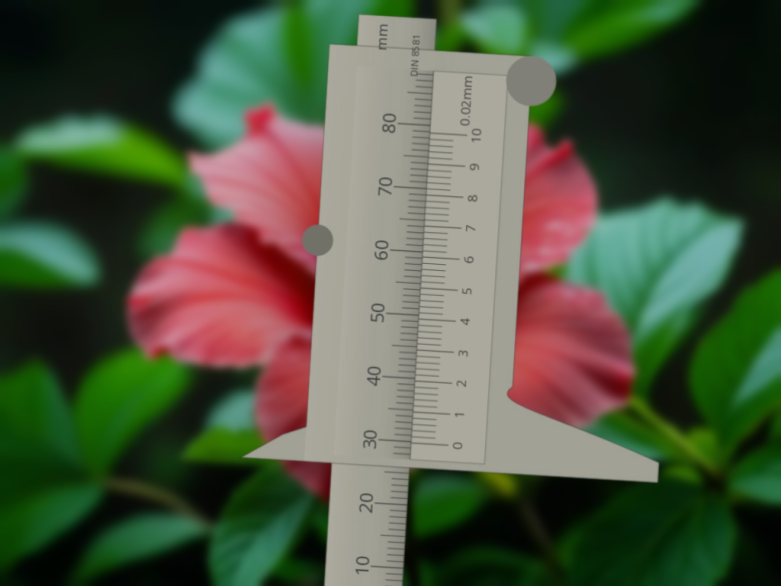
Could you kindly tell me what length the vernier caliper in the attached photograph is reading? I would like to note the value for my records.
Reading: 29.8 mm
